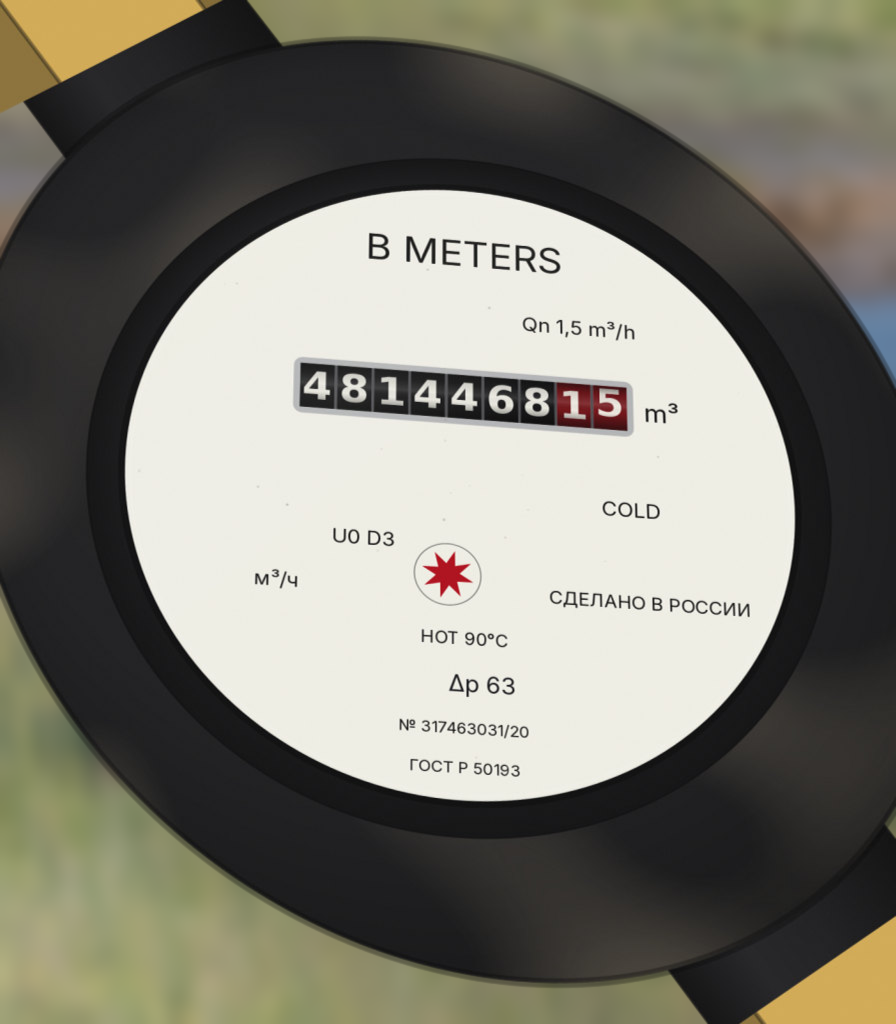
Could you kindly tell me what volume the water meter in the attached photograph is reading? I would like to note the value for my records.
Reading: 4814468.15 m³
